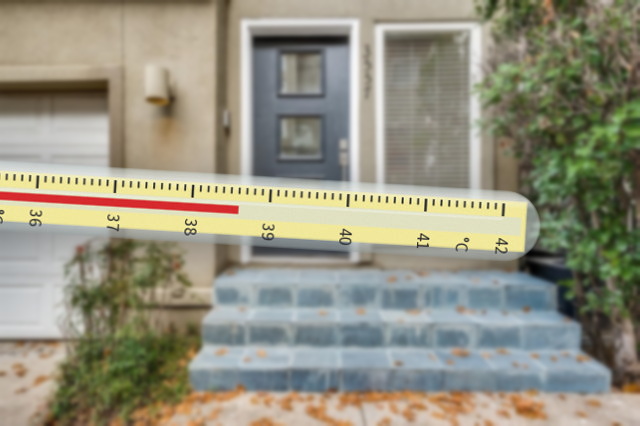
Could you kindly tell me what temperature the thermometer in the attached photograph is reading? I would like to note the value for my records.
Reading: 38.6 °C
